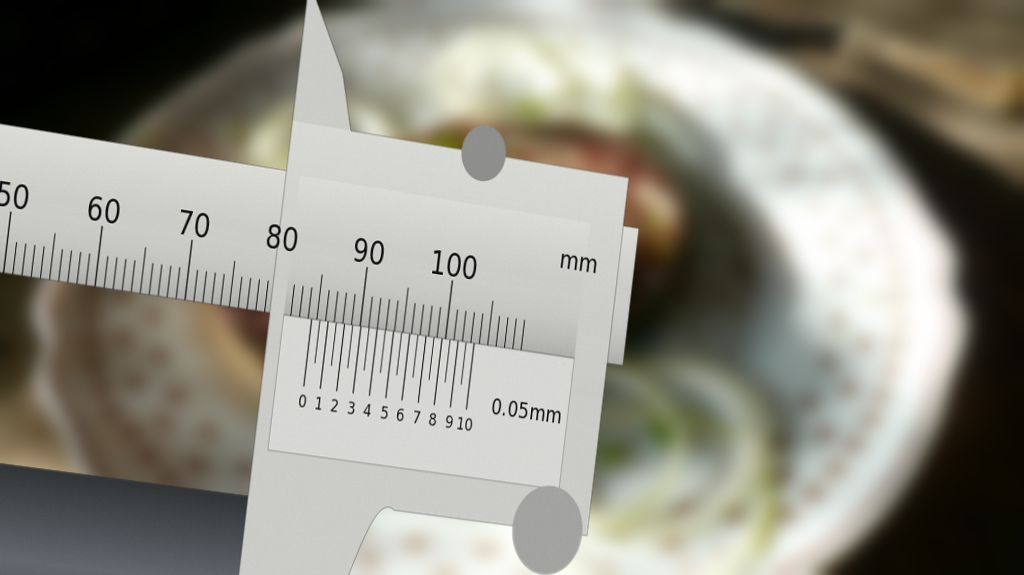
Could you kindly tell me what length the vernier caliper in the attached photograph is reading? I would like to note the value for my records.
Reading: 84.4 mm
